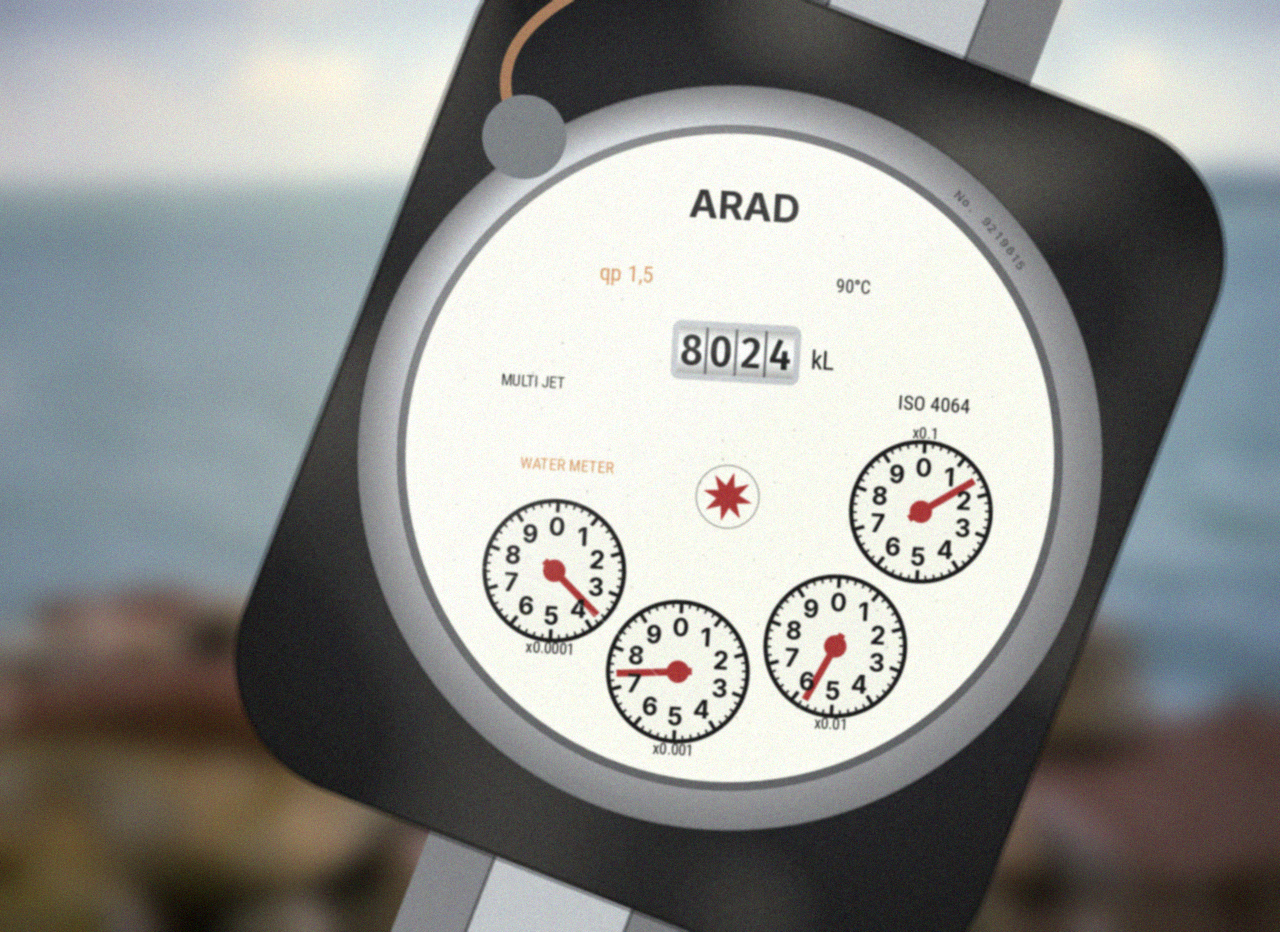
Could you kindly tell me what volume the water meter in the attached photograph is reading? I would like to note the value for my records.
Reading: 8024.1573 kL
